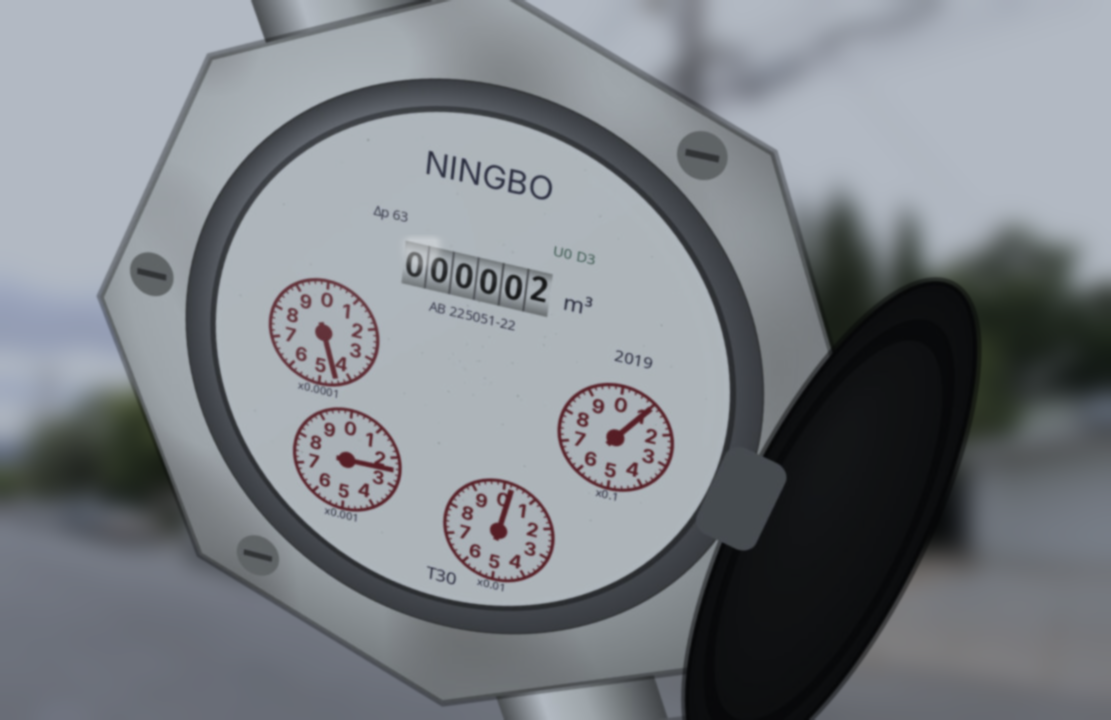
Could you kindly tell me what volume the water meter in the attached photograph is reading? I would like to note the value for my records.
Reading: 2.1024 m³
